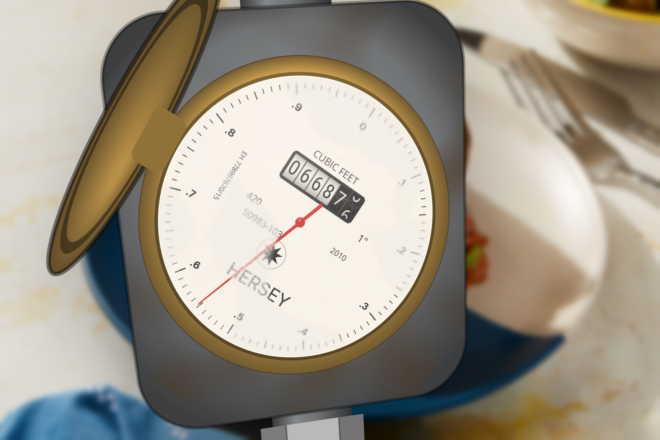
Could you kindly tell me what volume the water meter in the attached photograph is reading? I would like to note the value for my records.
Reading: 66875.55 ft³
